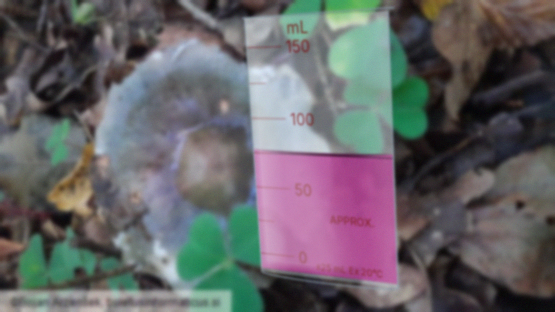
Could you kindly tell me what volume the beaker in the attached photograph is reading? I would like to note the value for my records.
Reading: 75 mL
